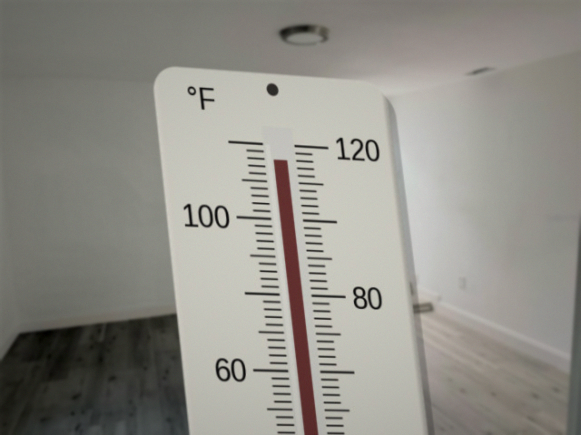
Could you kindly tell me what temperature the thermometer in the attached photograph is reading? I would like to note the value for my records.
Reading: 116 °F
